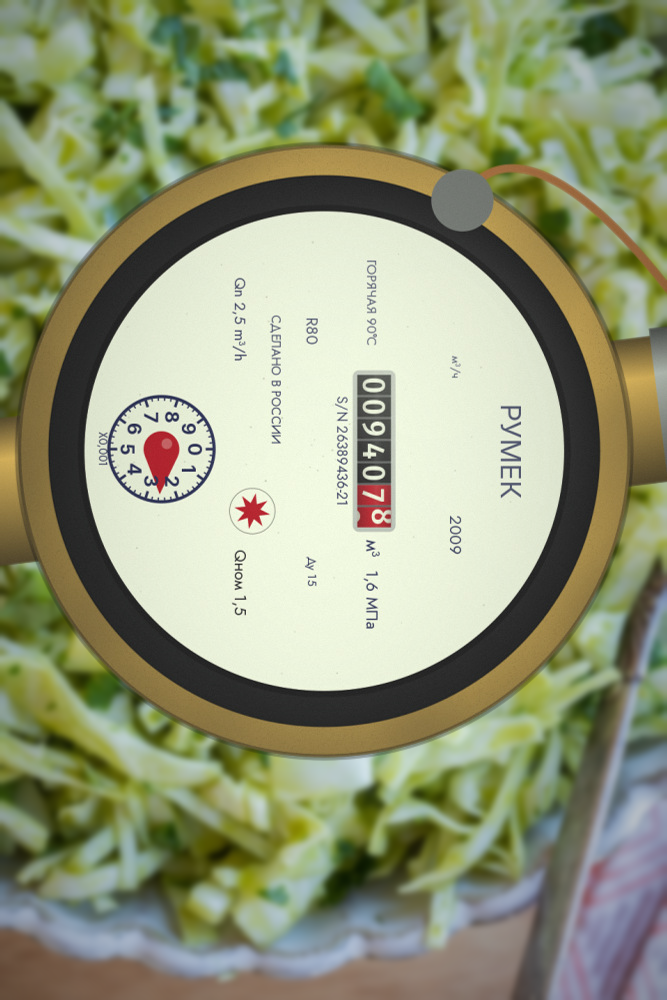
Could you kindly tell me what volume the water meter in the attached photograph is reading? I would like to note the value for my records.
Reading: 940.782 m³
